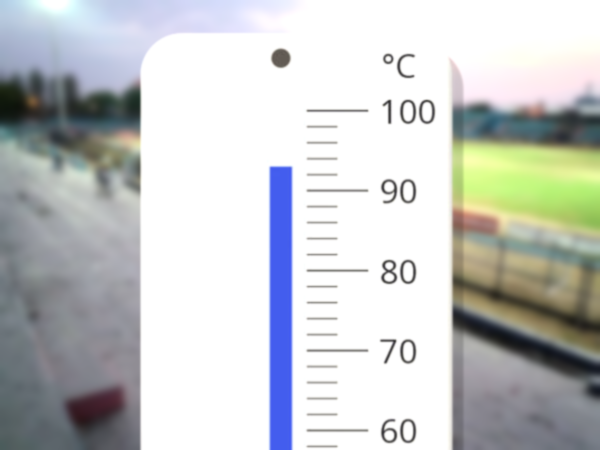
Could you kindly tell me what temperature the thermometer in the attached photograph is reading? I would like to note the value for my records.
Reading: 93 °C
